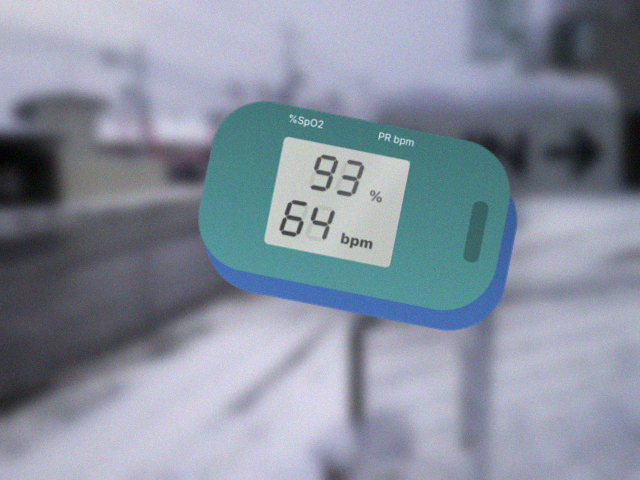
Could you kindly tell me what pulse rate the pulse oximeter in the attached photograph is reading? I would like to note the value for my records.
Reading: 64 bpm
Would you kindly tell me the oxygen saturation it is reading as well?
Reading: 93 %
